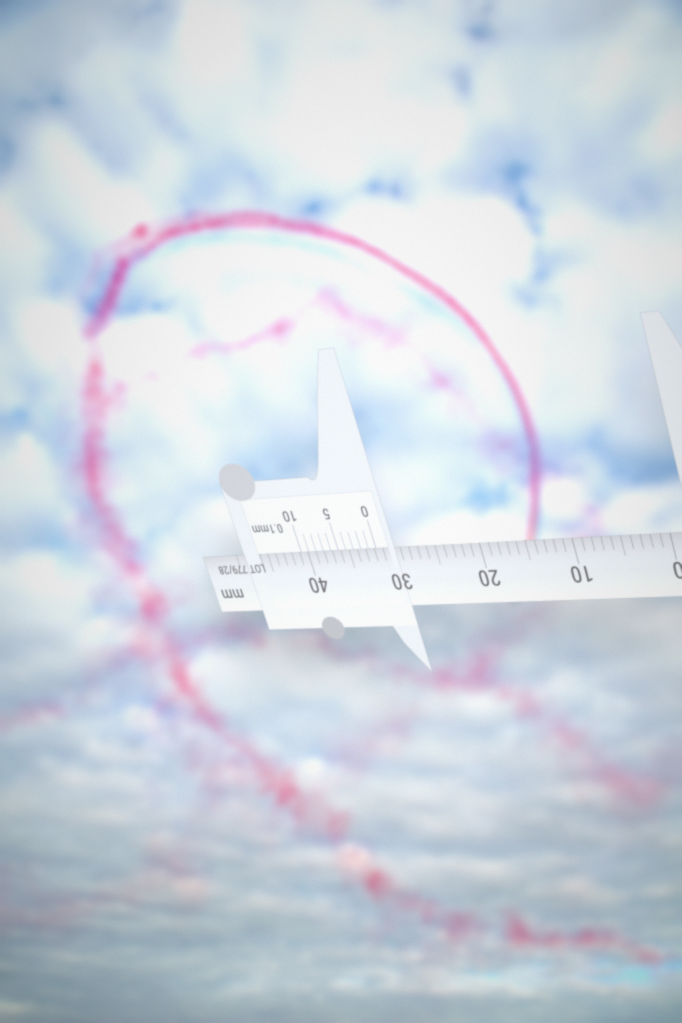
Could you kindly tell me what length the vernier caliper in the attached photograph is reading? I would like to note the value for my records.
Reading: 31.8 mm
